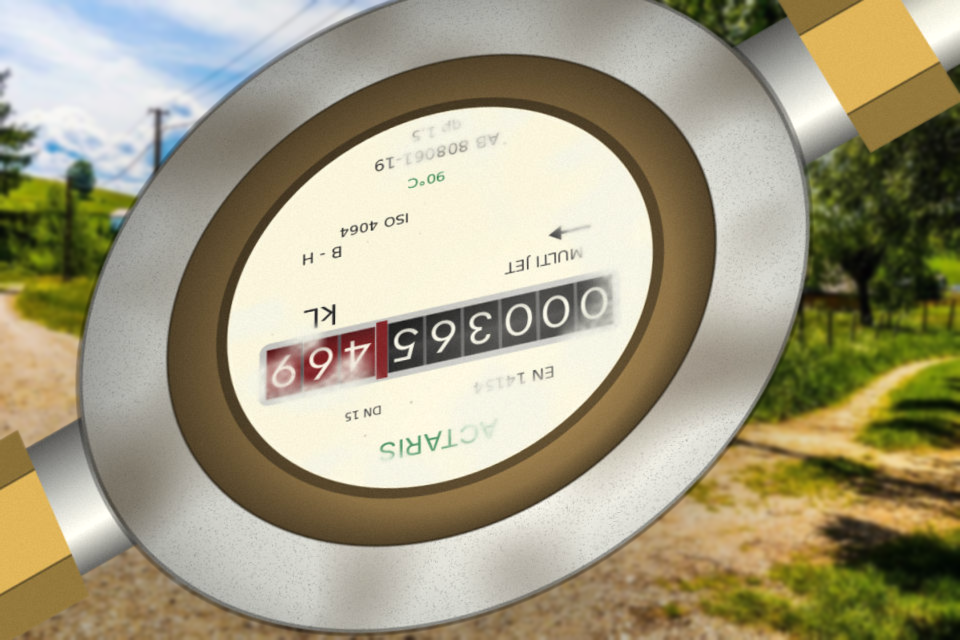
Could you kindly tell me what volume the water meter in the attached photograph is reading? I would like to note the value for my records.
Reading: 365.469 kL
